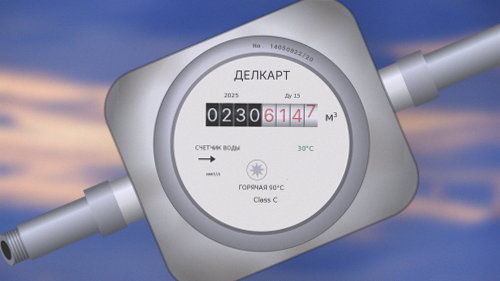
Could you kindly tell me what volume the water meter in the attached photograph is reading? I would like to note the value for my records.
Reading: 230.6147 m³
